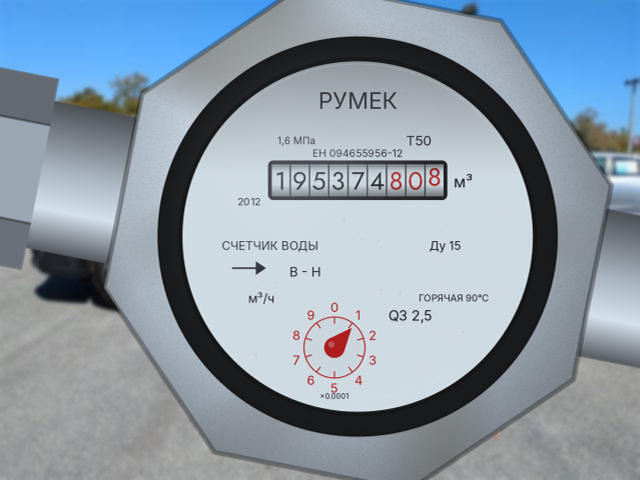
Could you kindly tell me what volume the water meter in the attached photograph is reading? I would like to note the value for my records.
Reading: 195374.8081 m³
